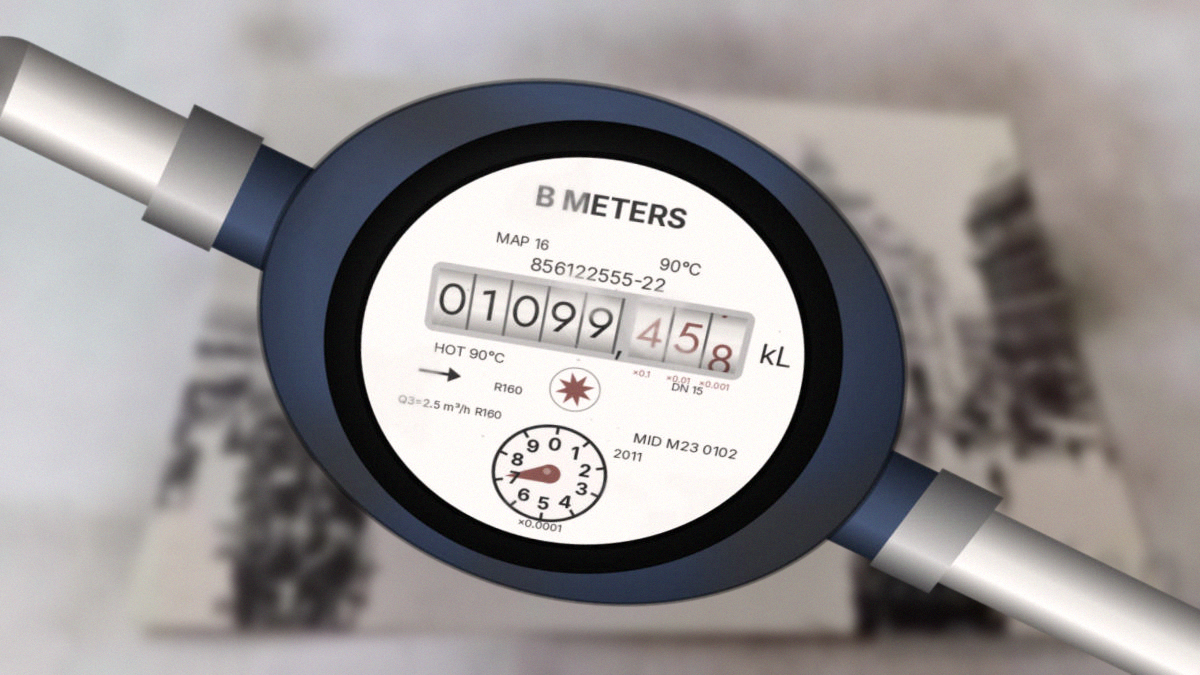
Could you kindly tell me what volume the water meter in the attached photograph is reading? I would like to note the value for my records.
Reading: 1099.4577 kL
